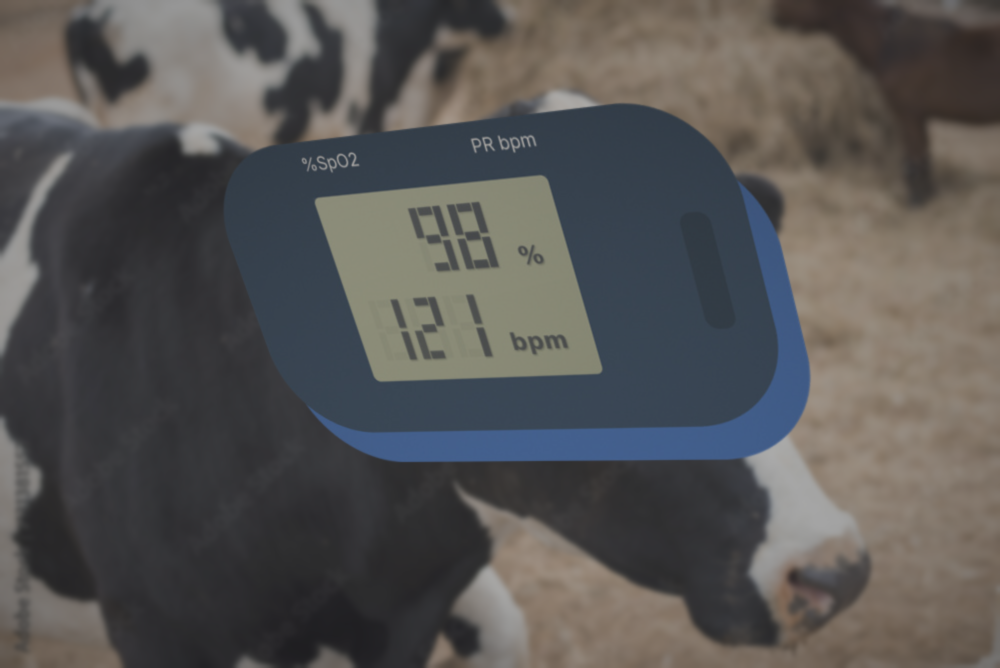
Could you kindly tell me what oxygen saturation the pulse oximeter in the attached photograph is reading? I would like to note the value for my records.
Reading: 98 %
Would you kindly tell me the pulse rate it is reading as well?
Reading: 121 bpm
